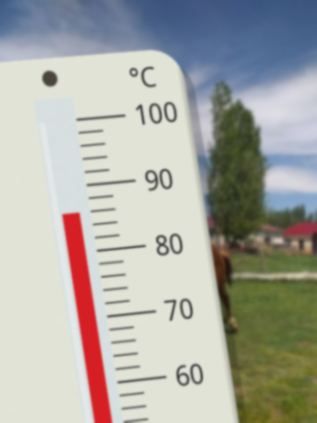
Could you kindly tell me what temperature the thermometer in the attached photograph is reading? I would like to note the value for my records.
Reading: 86 °C
